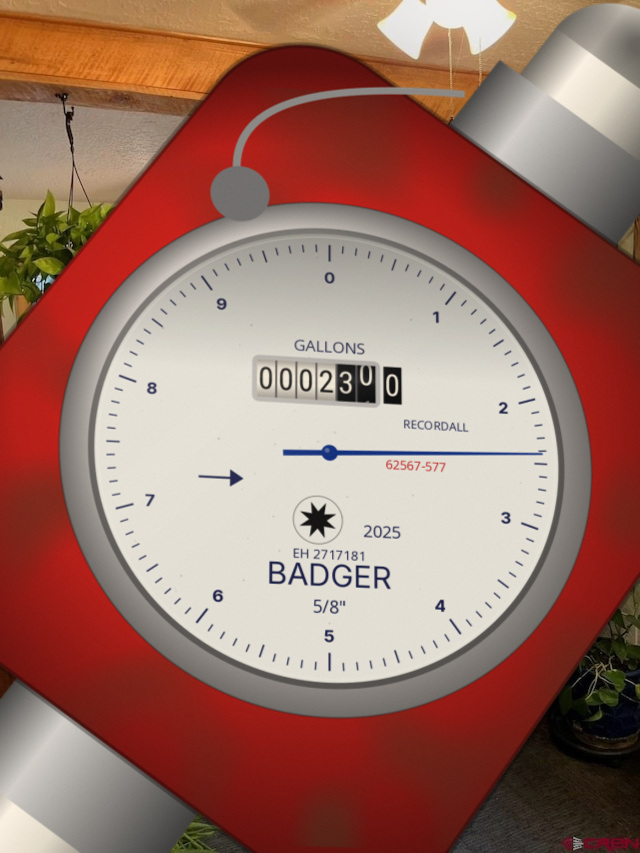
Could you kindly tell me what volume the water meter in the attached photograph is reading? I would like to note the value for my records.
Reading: 2302.4 gal
